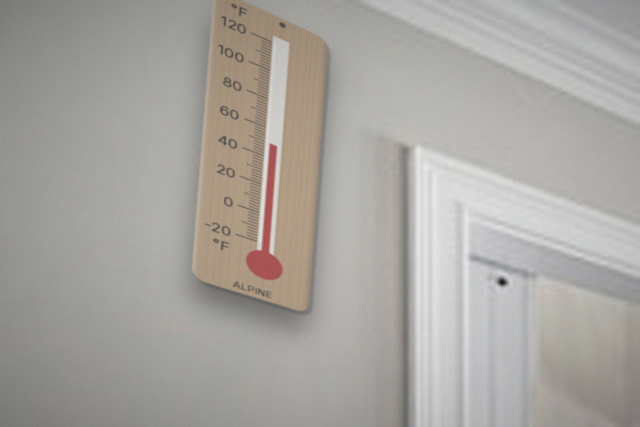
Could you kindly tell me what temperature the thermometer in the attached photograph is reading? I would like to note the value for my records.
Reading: 50 °F
